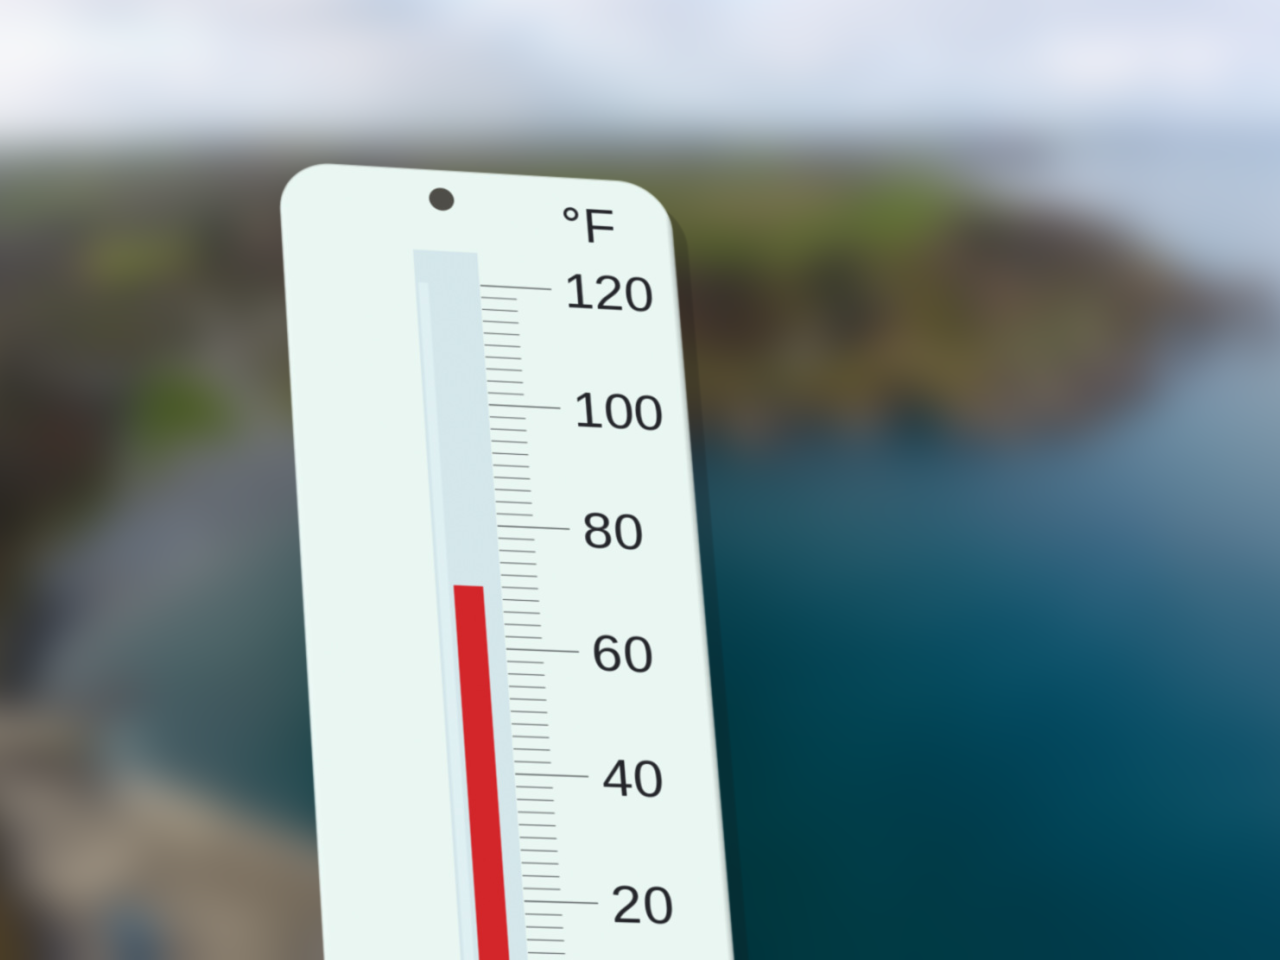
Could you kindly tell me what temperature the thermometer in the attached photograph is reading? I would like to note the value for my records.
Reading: 70 °F
